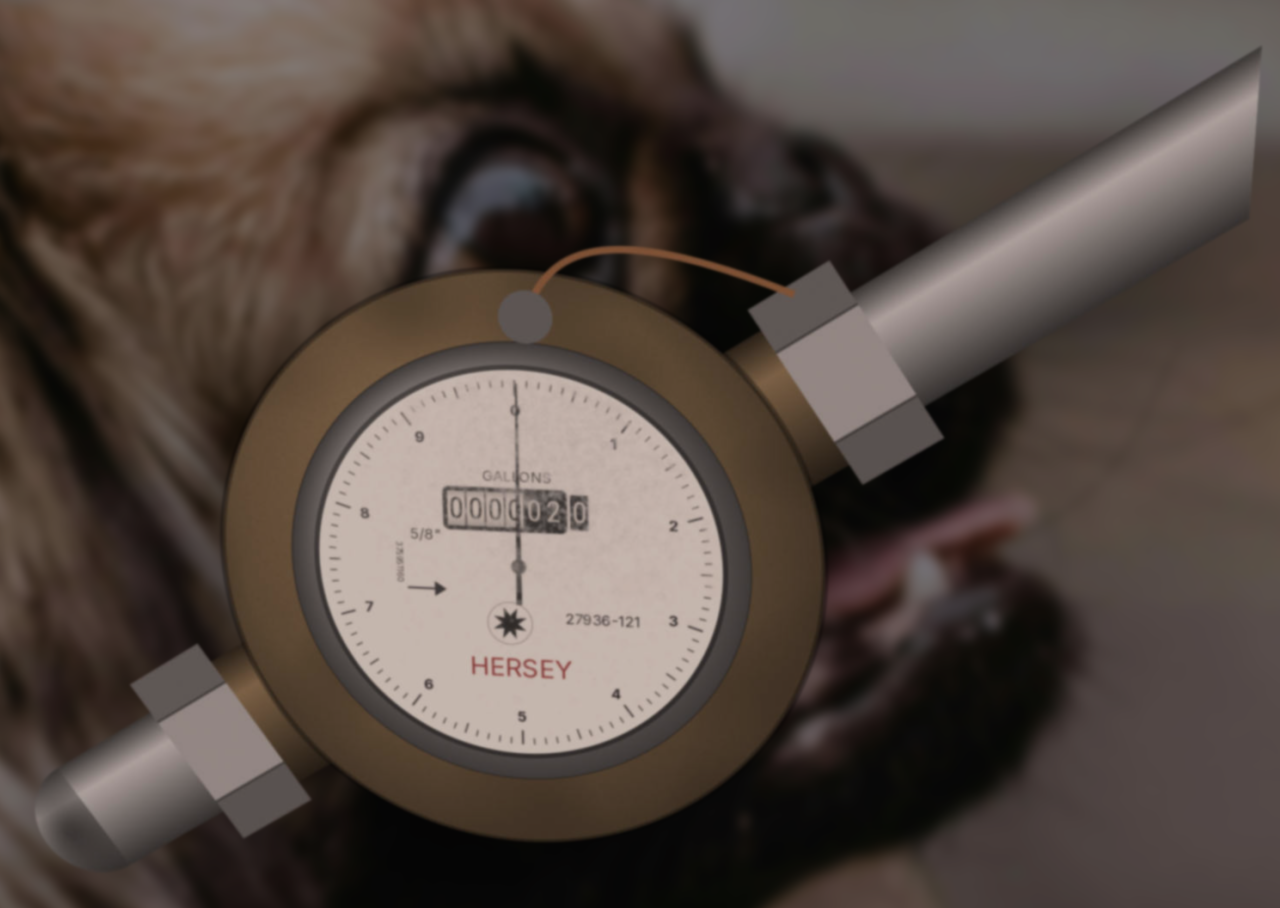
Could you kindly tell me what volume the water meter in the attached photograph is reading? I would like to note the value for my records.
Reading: 20.0 gal
